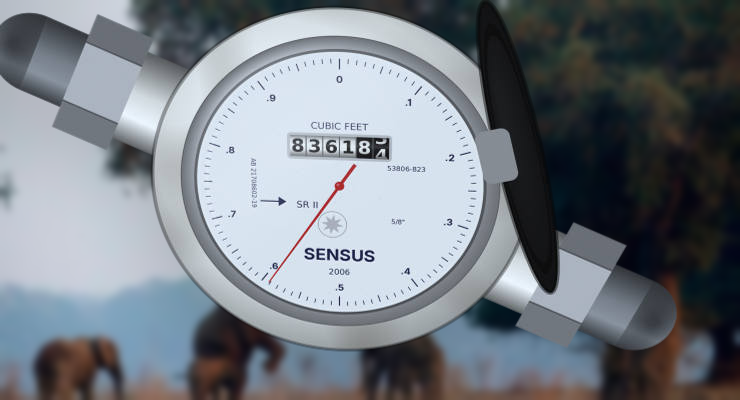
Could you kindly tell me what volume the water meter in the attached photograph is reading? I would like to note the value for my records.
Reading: 836183.59 ft³
